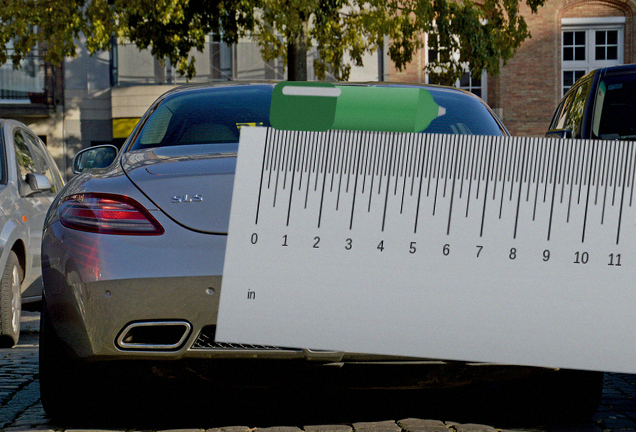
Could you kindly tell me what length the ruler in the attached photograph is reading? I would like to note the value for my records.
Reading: 5.5 in
